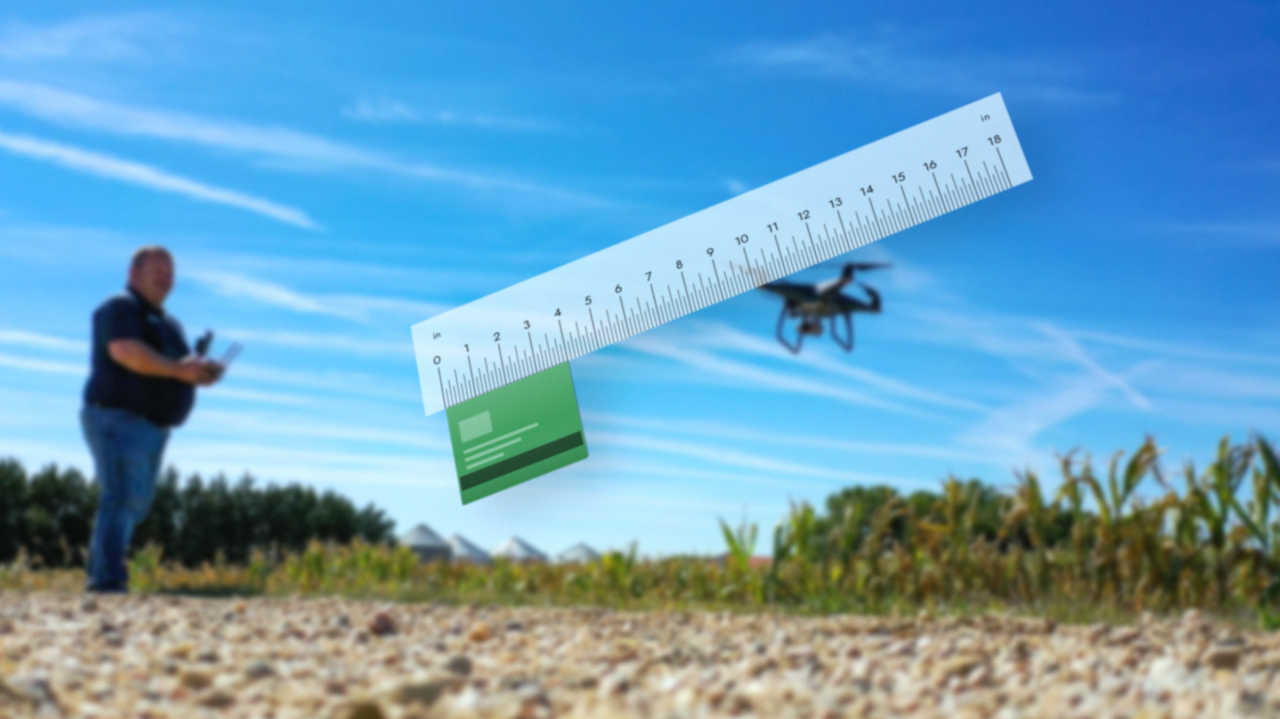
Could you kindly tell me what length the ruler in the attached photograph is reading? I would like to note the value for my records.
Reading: 4 in
